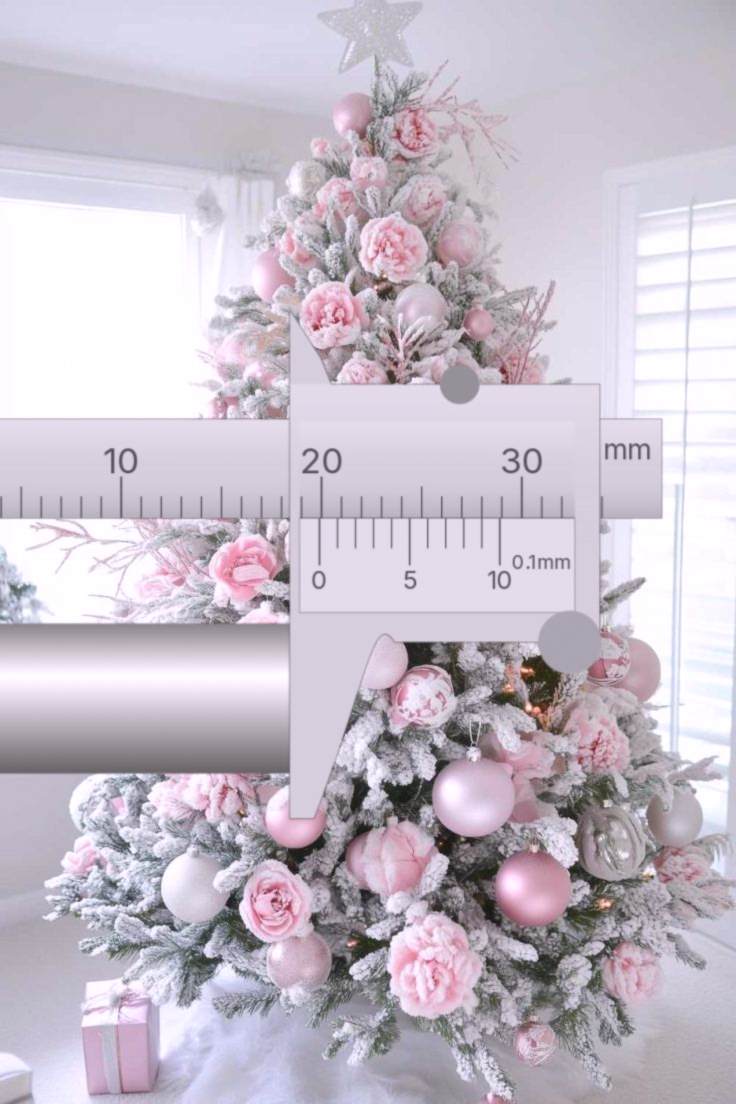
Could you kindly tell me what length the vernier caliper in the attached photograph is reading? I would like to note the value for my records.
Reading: 19.9 mm
